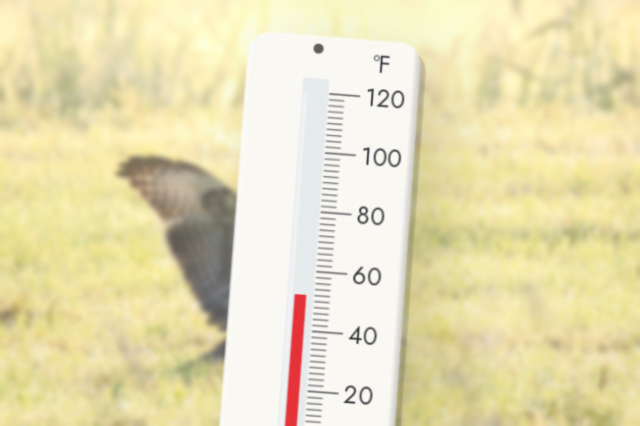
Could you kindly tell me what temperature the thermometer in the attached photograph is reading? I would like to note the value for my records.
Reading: 52 °F
